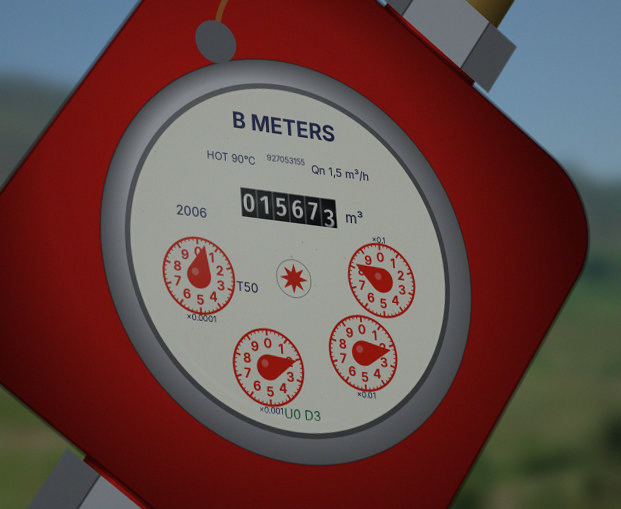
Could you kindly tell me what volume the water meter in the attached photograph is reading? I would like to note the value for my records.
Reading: 15672.8220 m³
